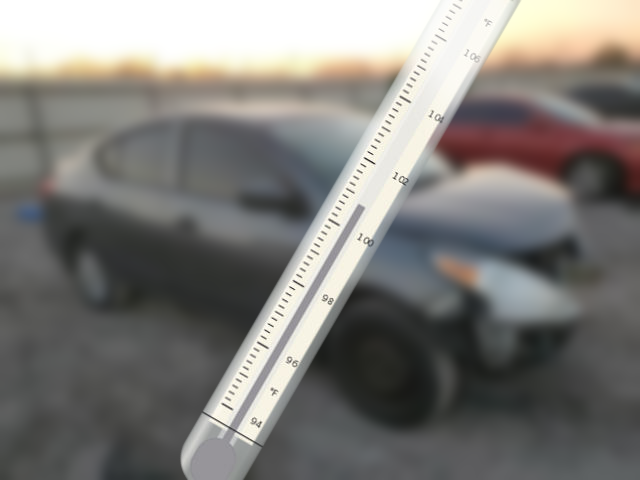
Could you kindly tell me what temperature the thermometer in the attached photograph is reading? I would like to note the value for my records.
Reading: 100.8 °F
